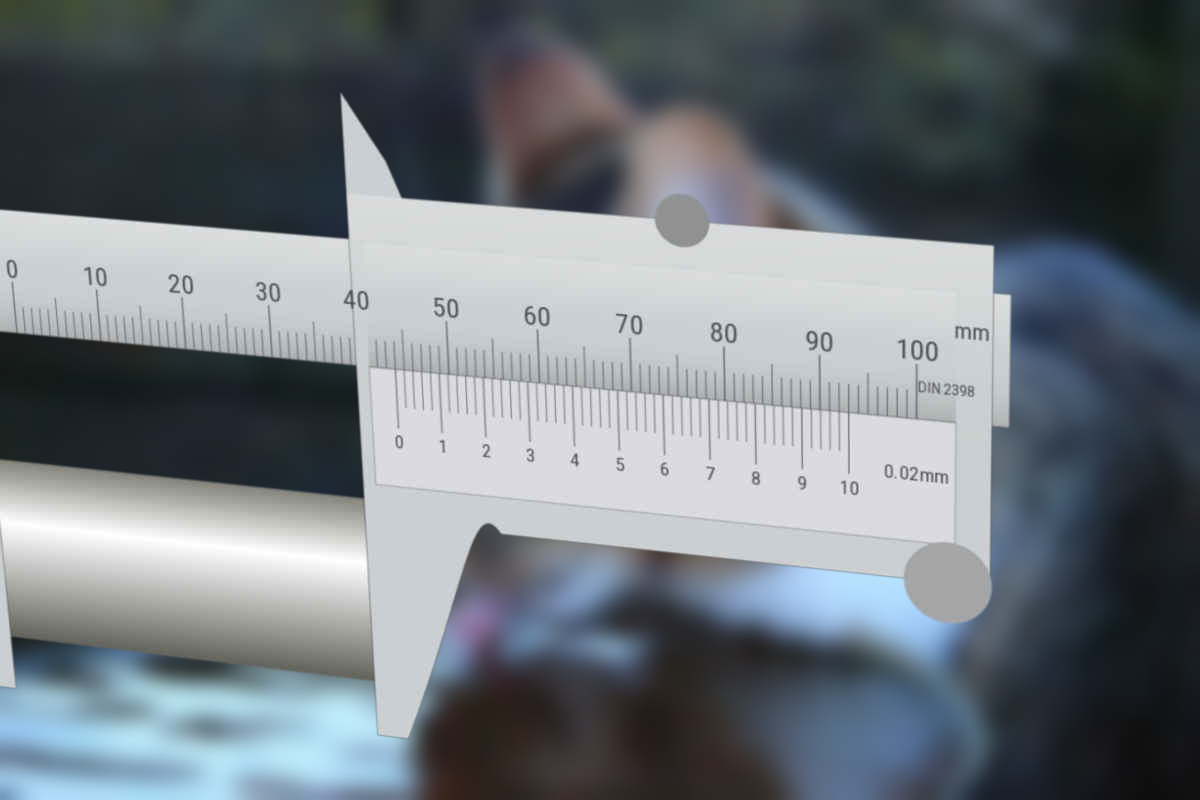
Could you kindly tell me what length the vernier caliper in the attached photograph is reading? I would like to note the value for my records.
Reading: 44.0 mm
